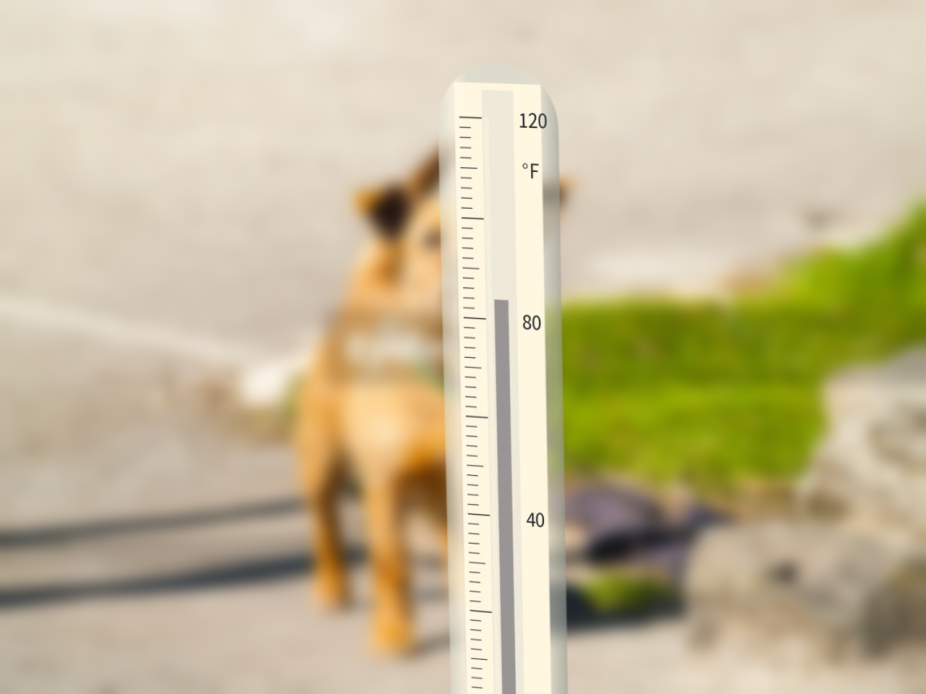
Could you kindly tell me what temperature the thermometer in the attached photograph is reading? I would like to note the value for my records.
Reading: 84 °F
